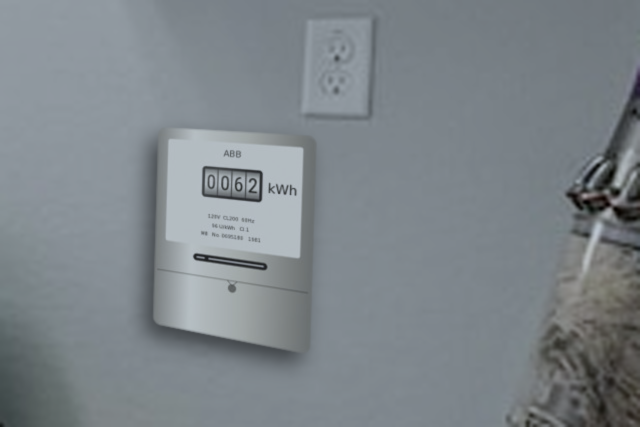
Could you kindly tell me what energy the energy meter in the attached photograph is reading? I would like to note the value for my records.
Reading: 62 kWh
